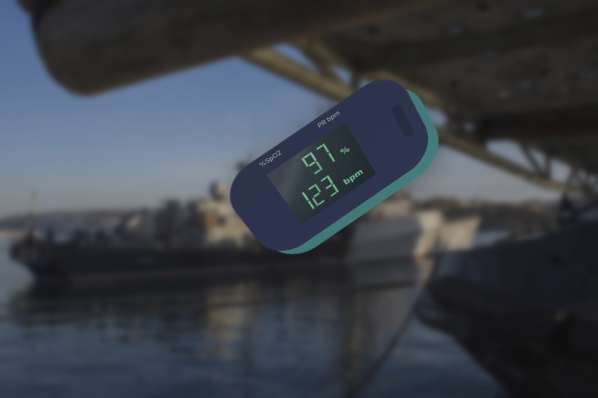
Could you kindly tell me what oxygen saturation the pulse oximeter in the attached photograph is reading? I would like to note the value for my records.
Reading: 97 %
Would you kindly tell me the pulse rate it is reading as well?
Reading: 123 bpm
